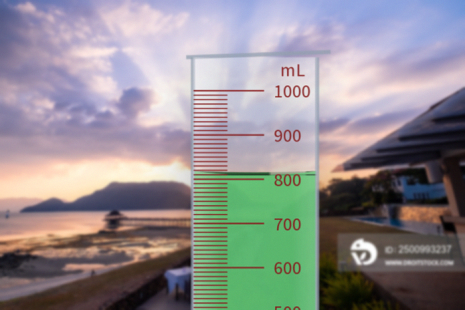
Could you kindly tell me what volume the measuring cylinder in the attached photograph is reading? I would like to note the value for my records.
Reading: 810 mL
